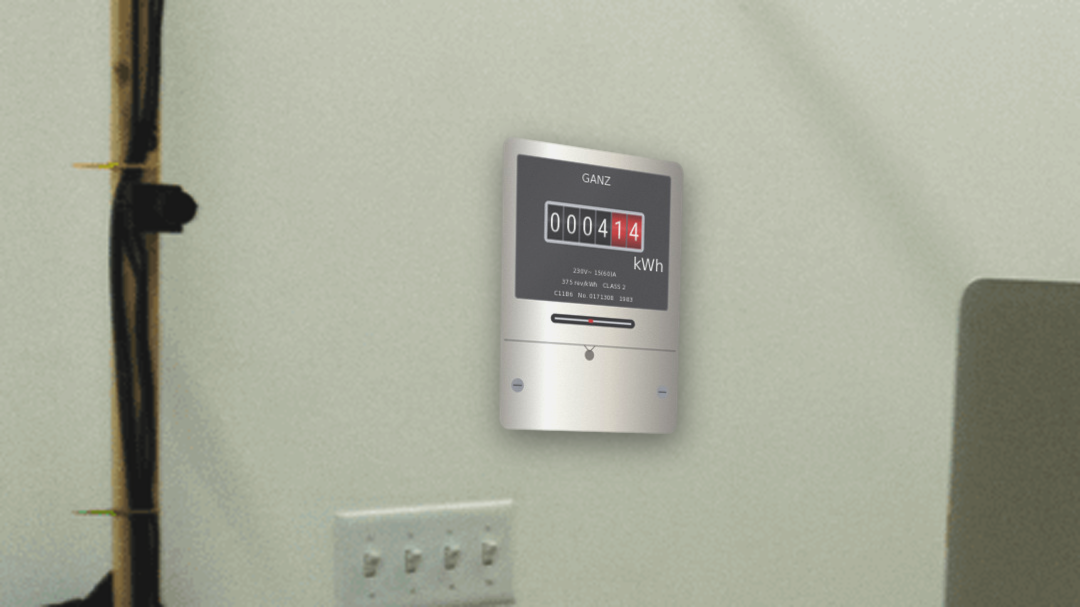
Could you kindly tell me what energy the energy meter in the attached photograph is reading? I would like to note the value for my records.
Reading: 4.14 kWh
